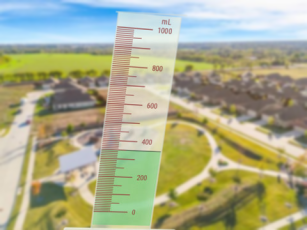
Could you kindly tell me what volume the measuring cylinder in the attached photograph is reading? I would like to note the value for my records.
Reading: 350 mL
